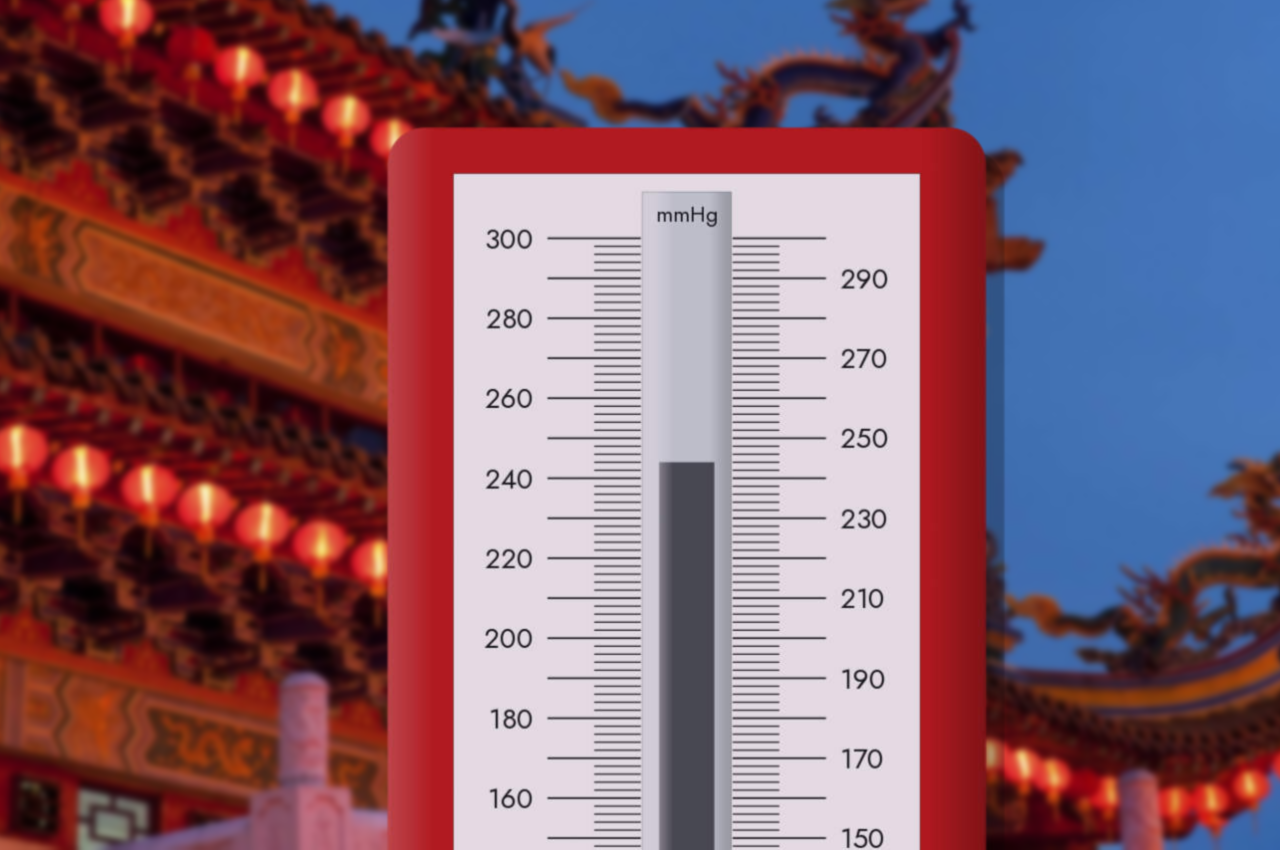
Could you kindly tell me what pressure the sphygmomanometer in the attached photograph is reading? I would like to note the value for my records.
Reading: 244 mmHg
